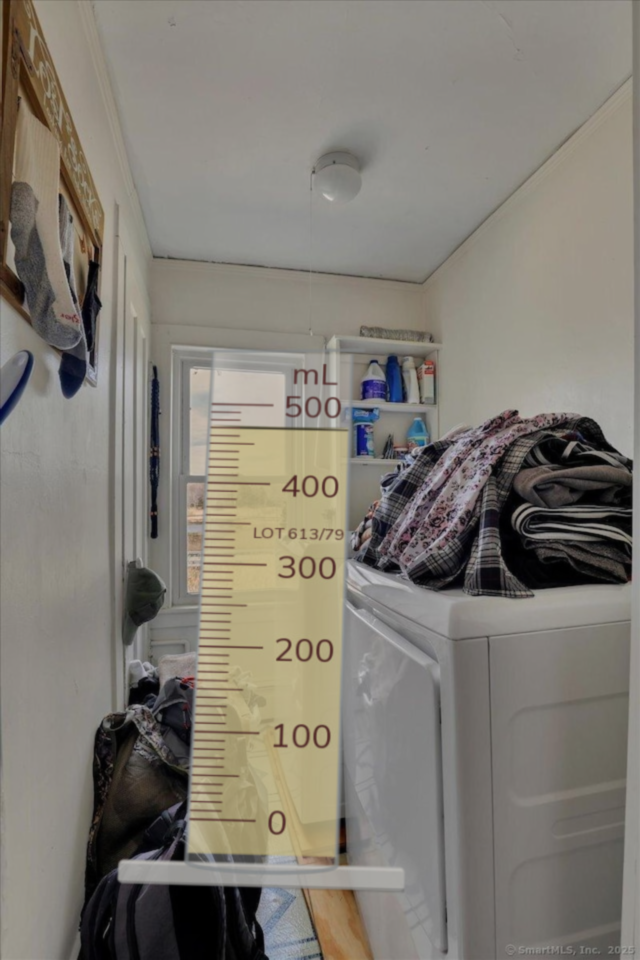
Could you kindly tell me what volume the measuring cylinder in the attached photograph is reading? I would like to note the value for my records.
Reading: 470 mL
